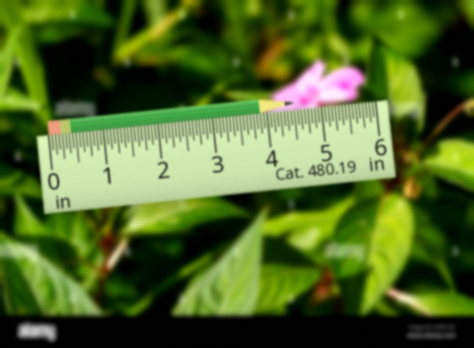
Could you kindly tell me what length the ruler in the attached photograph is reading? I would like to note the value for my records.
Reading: 4.5 in
